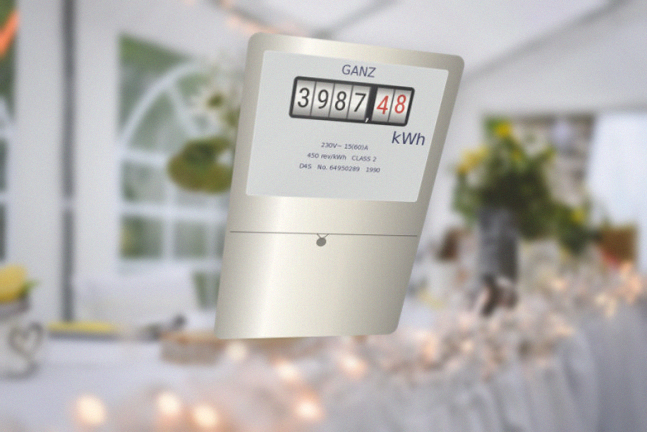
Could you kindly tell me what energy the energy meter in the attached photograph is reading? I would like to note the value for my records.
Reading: 3987.48 kWh
